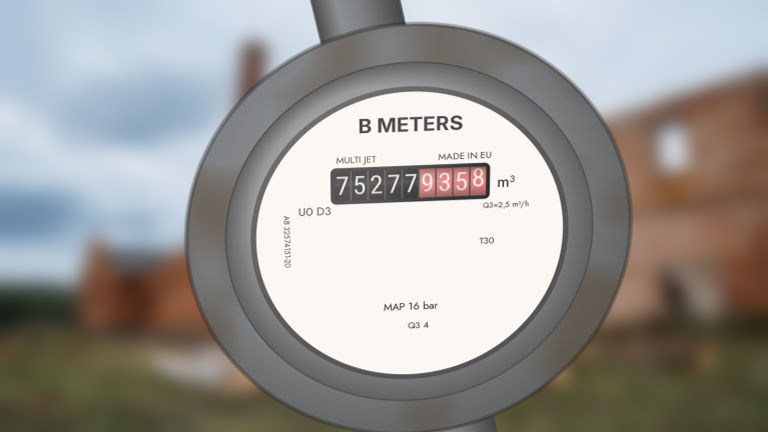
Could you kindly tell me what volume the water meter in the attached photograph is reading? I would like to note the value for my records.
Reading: 75277.9358 m³
